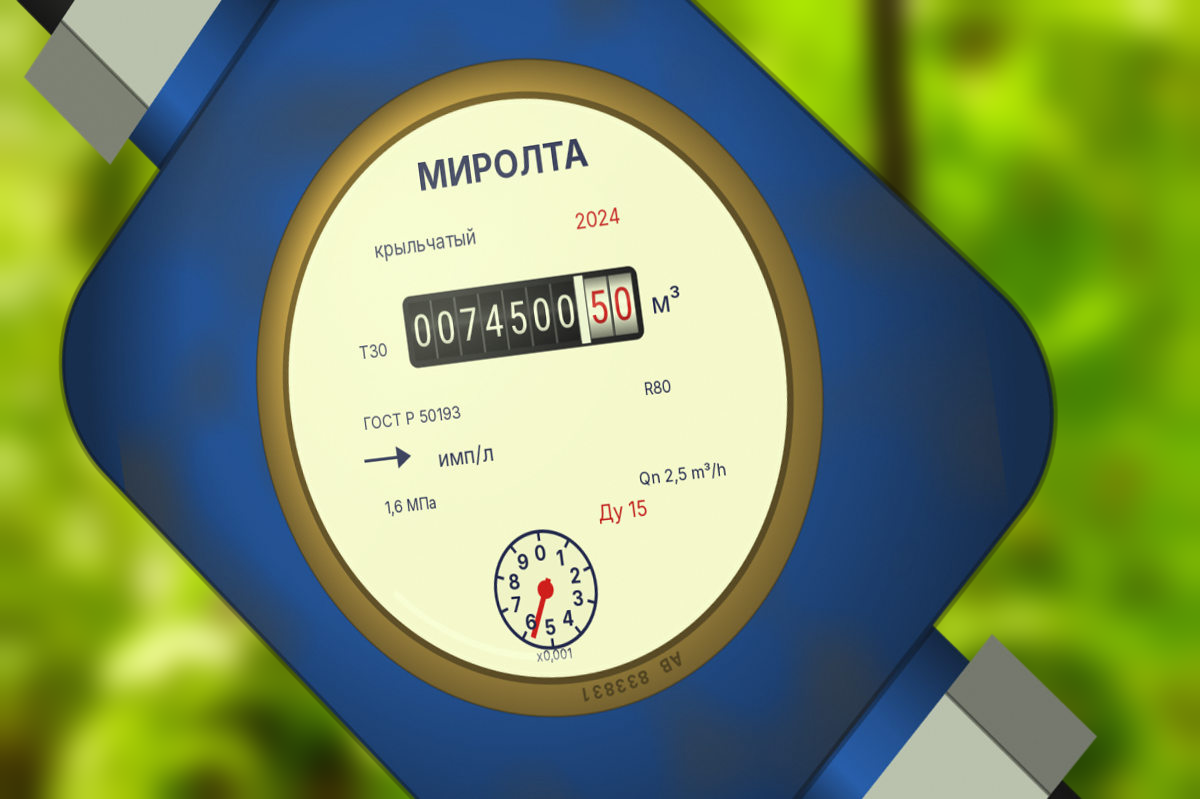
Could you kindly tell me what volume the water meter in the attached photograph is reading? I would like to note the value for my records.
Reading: 74500.505 m³
